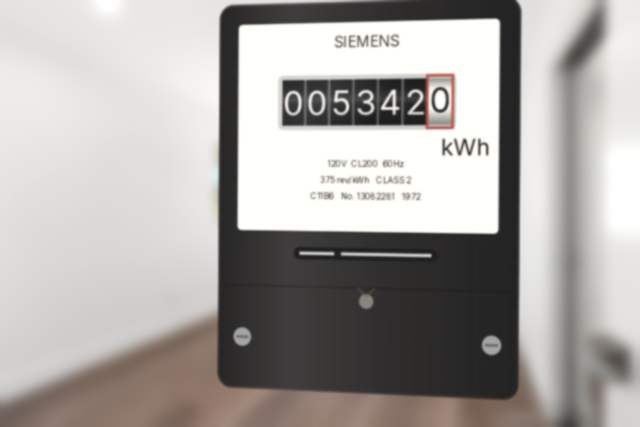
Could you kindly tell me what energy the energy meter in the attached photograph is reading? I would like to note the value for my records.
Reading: 5342.0 kWh
